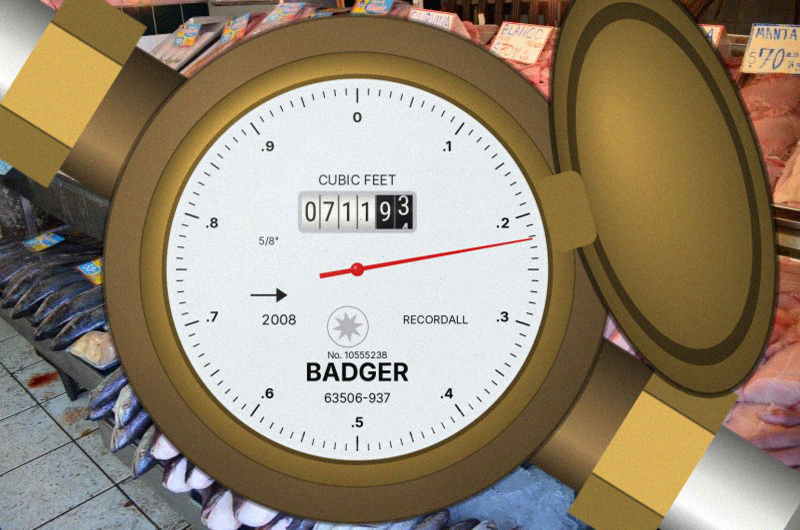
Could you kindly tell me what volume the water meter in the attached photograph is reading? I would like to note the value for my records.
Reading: 71193.22 ft³
